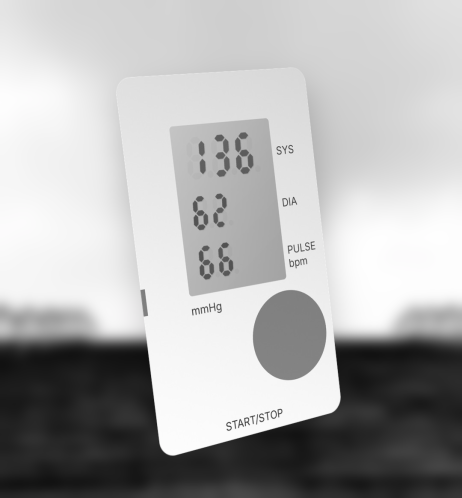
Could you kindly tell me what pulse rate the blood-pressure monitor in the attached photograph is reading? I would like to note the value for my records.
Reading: 66 bpm
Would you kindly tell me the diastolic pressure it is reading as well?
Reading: 62 mmHg
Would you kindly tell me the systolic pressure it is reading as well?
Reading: 136 mmHg
